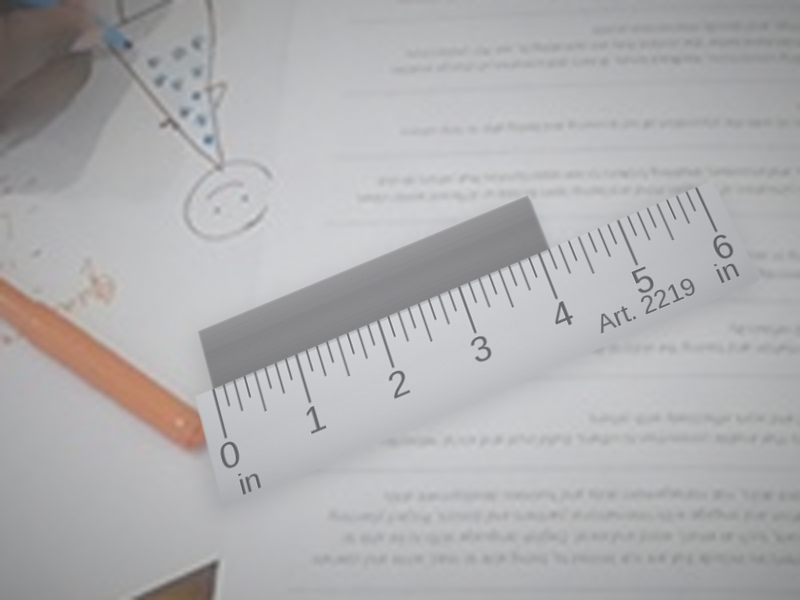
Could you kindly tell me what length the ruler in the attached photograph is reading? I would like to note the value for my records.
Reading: 4.125 in
